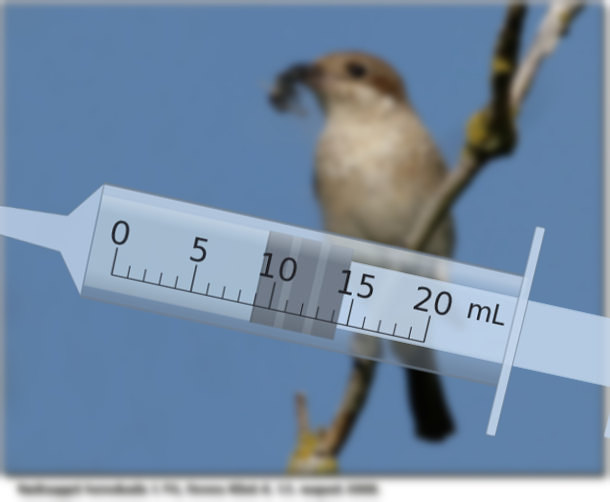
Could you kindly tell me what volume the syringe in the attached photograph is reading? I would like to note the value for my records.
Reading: 9 mL
